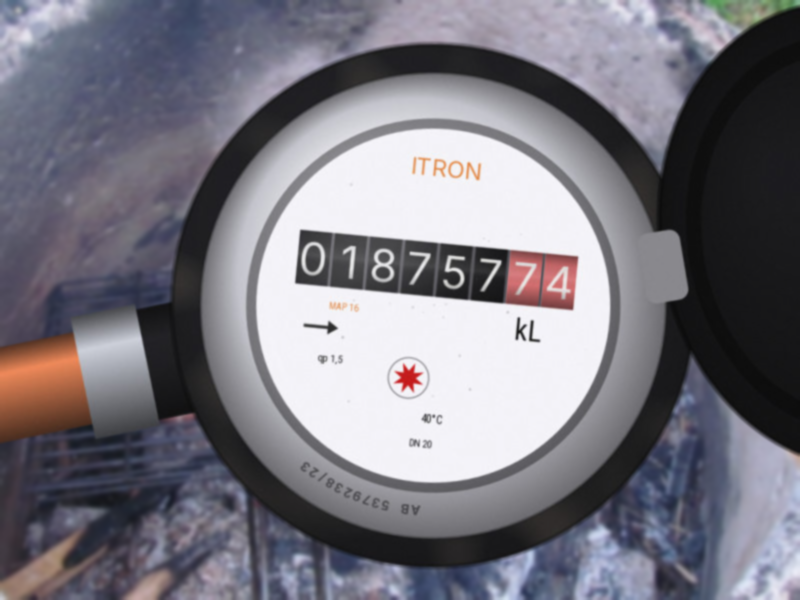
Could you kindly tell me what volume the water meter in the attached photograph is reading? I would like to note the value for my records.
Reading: 18757.74 kL
